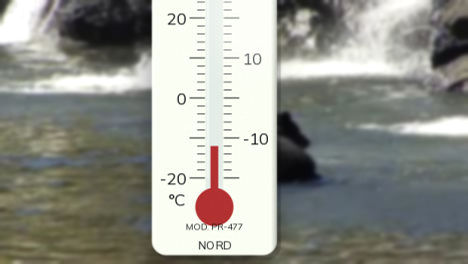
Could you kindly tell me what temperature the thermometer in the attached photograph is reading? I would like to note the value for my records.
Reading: -12 °C
